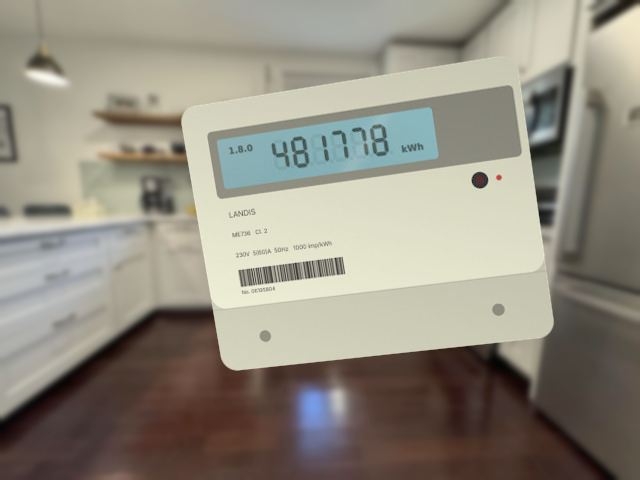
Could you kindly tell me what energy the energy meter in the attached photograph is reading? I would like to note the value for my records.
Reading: 481778 kWh
